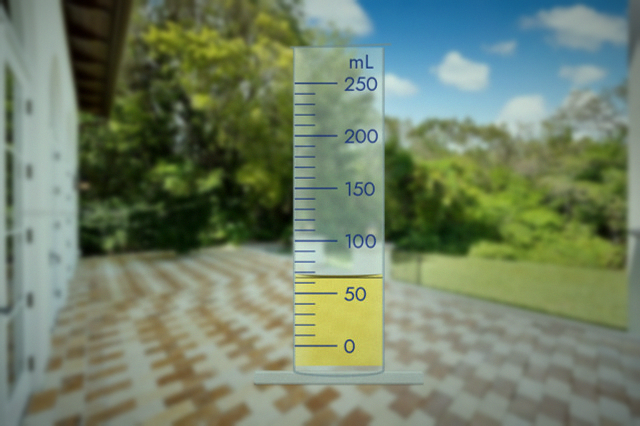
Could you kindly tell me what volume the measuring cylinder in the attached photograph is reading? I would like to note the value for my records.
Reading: 65 mL
